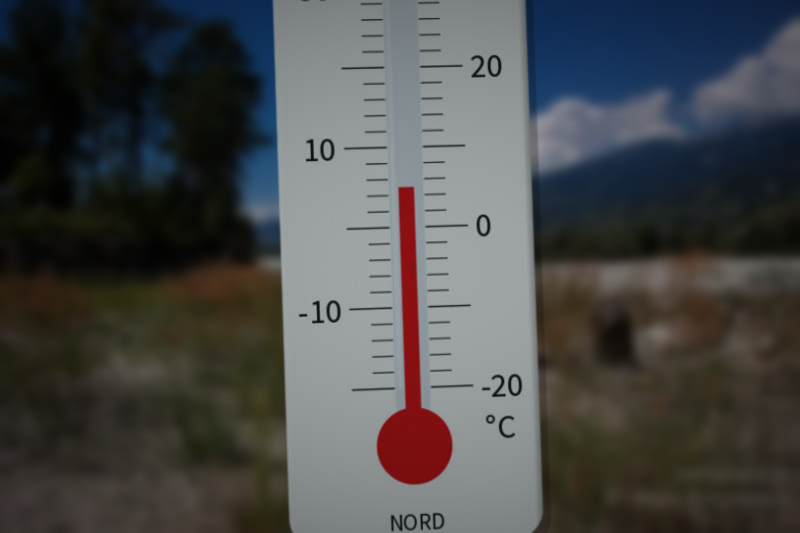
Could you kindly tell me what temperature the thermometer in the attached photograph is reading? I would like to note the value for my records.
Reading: 5 °C
